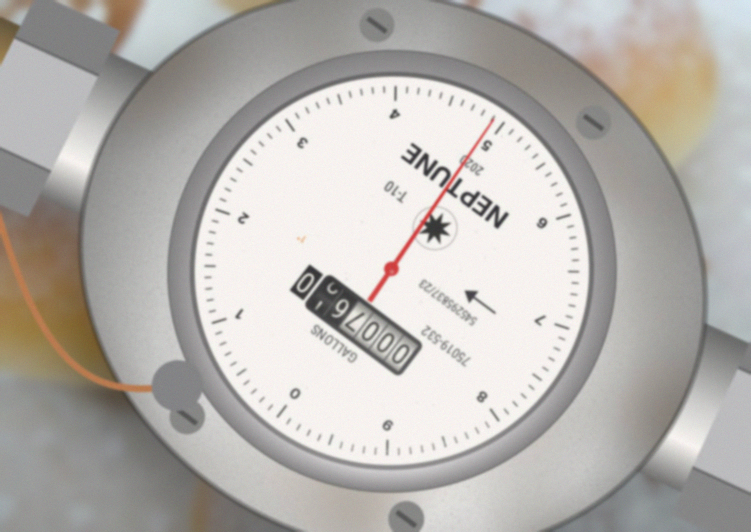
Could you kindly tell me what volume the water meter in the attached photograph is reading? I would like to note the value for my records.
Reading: 7614.9 gal
